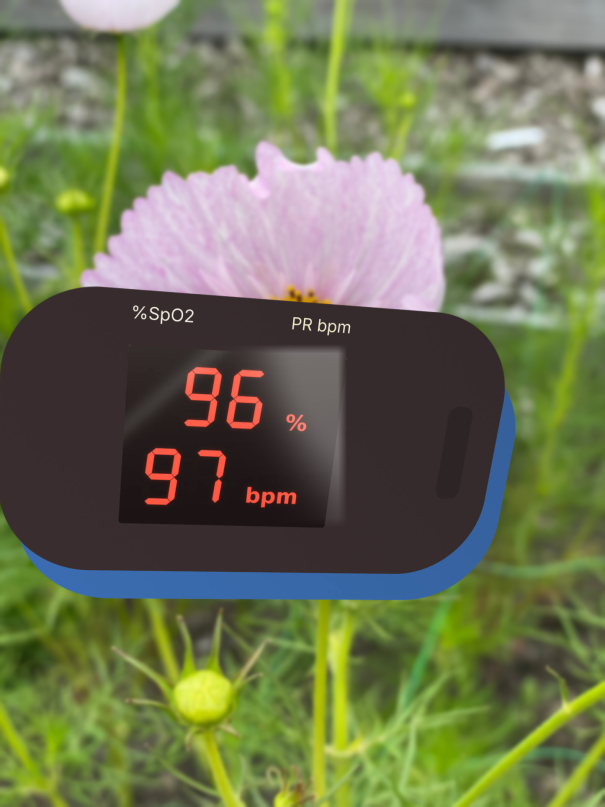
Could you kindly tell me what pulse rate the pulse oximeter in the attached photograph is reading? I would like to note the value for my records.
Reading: 97 bpm
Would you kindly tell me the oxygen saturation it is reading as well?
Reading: 96 %
